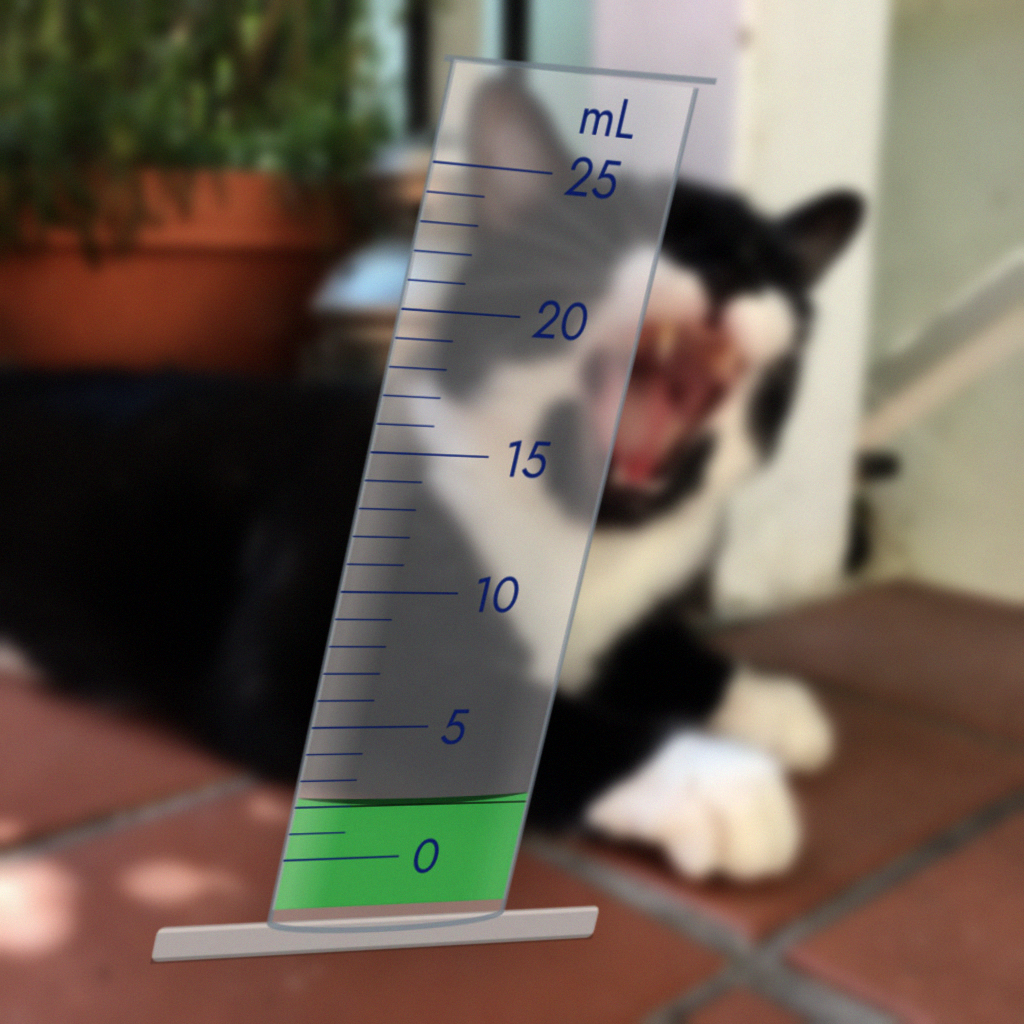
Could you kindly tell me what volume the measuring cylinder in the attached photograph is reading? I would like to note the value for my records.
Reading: 2 mL
